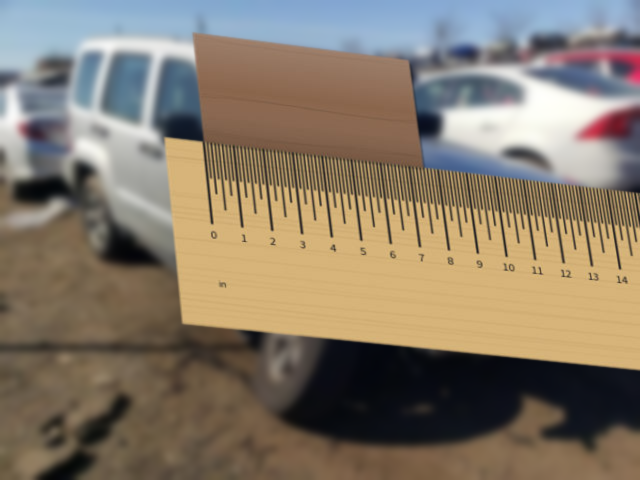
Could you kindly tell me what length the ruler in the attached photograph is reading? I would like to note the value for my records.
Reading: 7.5 in
